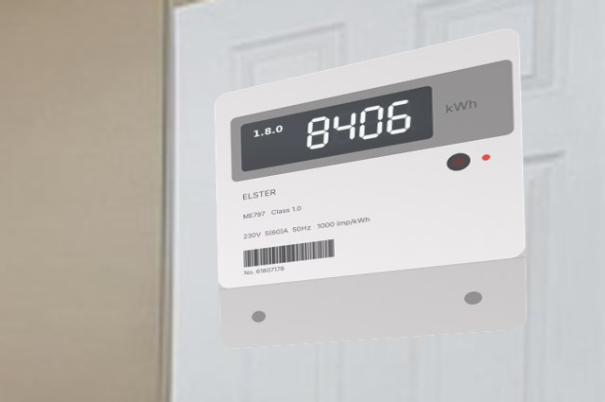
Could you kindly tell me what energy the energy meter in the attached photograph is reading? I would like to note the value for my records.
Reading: 8406 kWh
